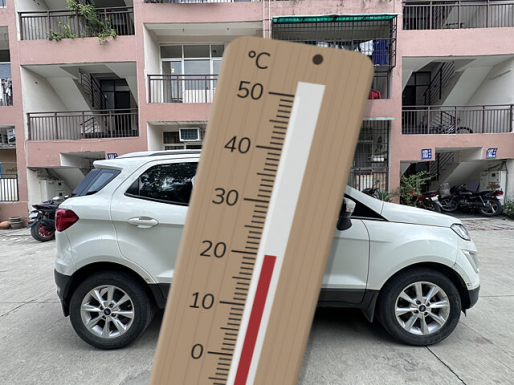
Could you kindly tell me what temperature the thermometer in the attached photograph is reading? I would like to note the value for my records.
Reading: 20 °C
